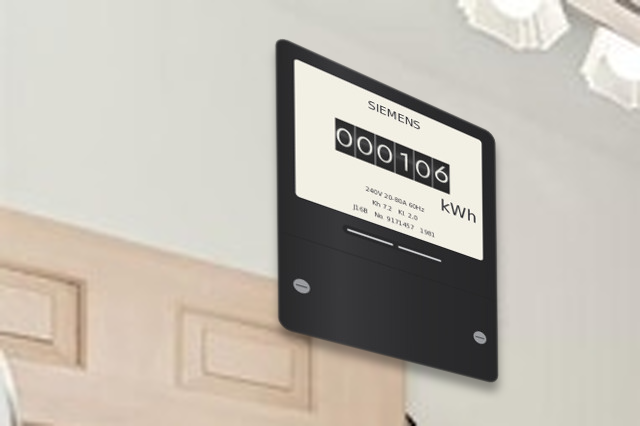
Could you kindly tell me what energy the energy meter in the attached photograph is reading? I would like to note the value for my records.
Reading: 106 kWh
